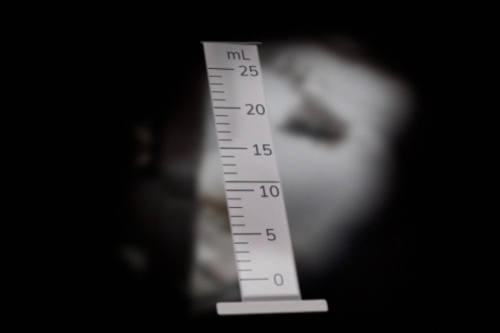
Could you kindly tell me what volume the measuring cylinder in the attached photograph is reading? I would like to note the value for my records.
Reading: 11 mL
